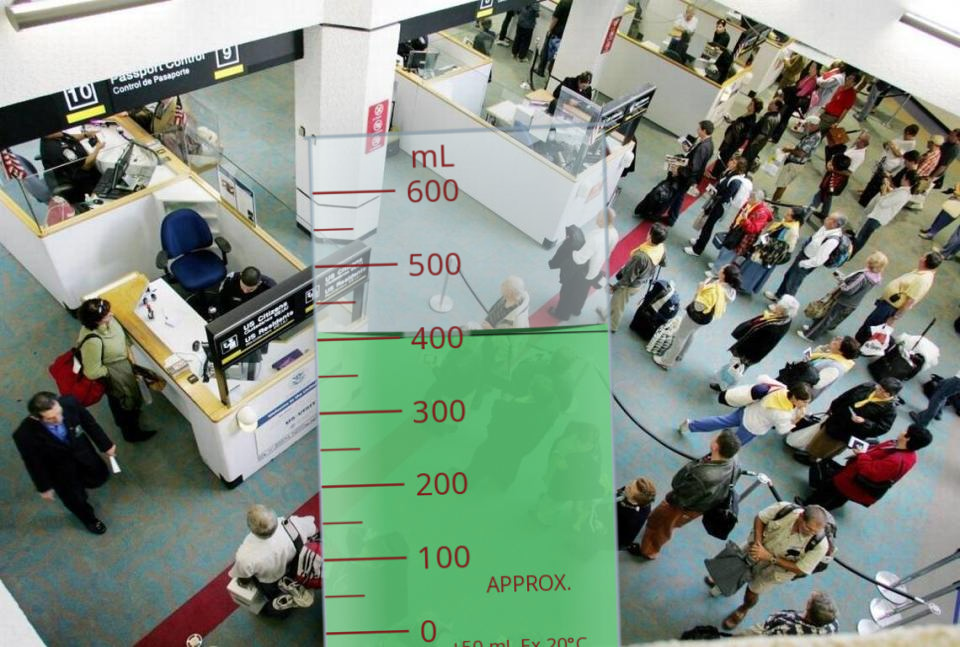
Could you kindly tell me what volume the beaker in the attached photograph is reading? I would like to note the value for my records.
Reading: 400 mL
